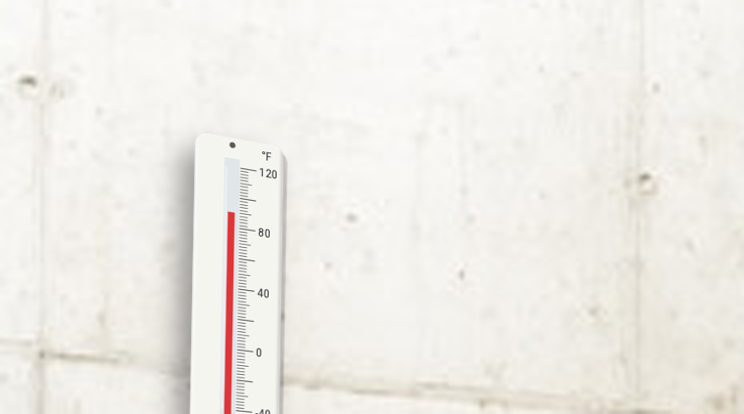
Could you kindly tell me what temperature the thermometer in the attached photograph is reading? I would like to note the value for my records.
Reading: 90 °F
